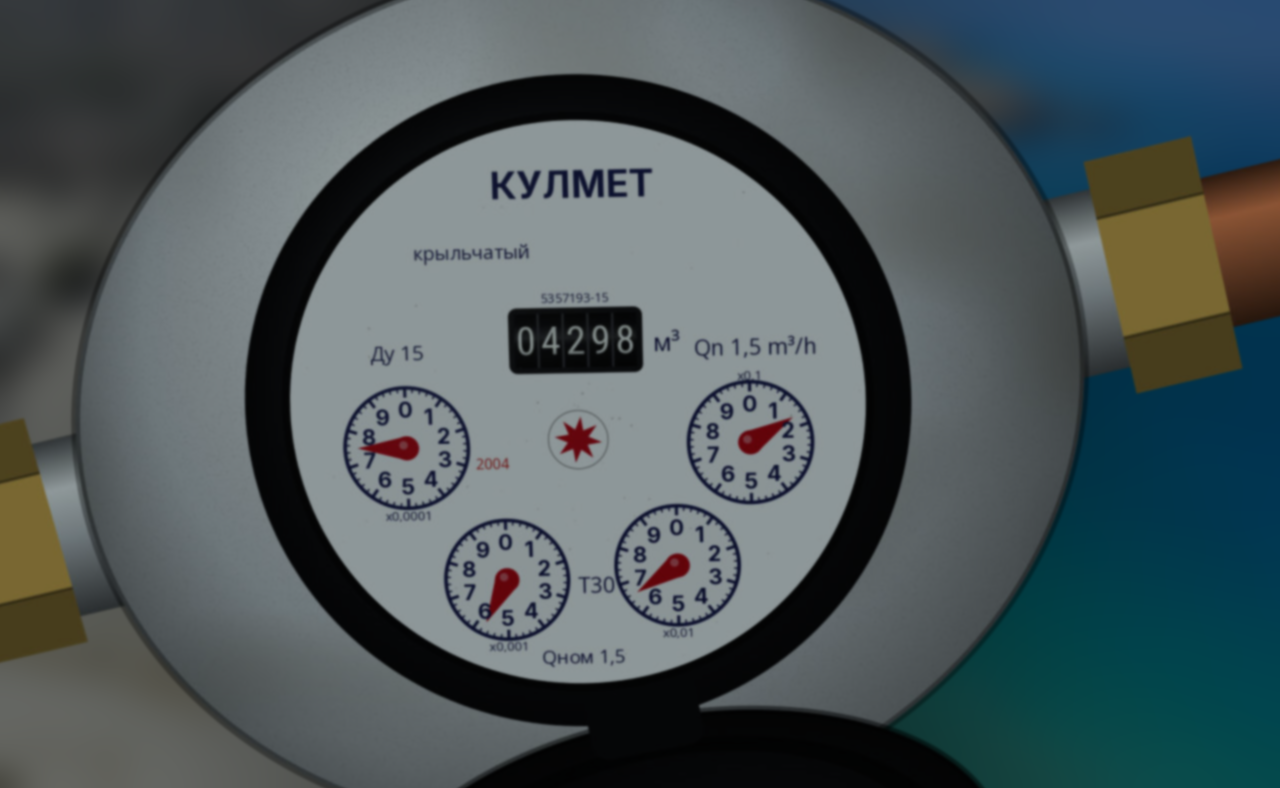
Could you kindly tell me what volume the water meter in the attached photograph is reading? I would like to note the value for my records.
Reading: 4298.1657 m³
